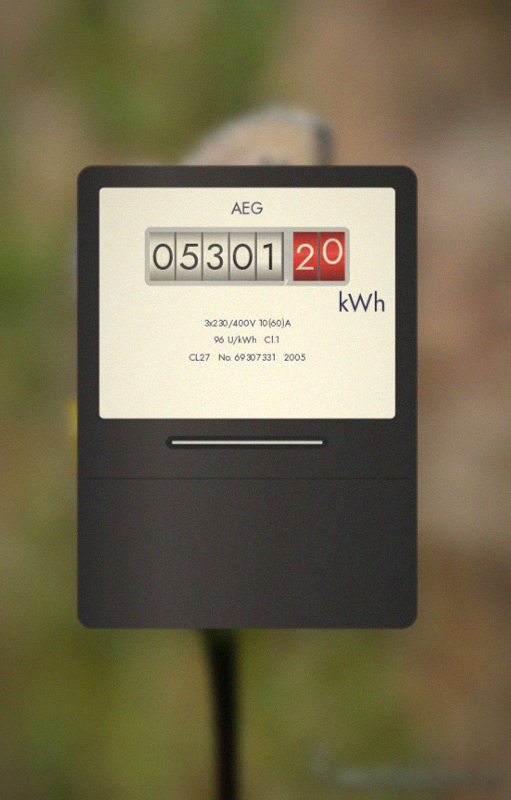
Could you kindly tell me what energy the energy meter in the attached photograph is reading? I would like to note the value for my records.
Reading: 5301.20 kWh
